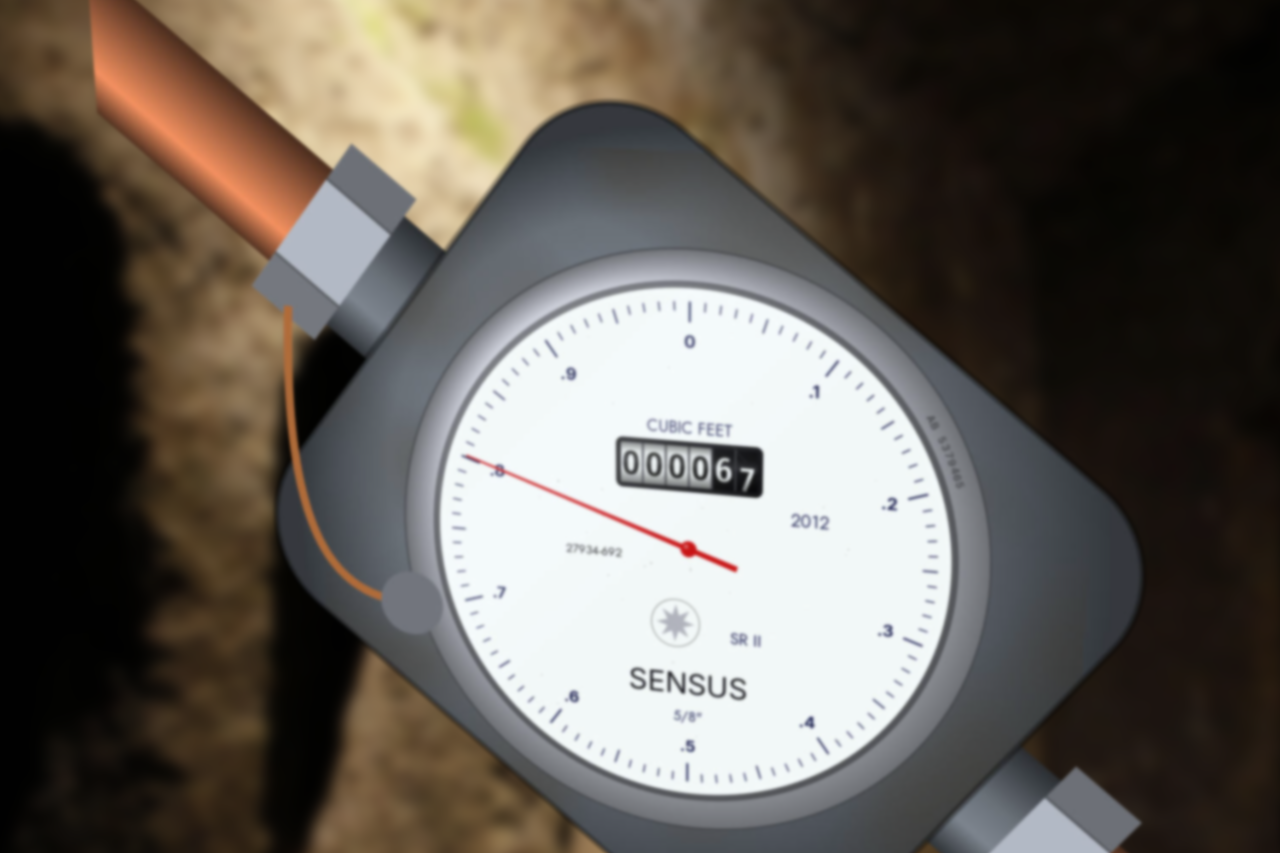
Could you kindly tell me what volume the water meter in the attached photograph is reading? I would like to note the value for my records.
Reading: 66.80 ft³
